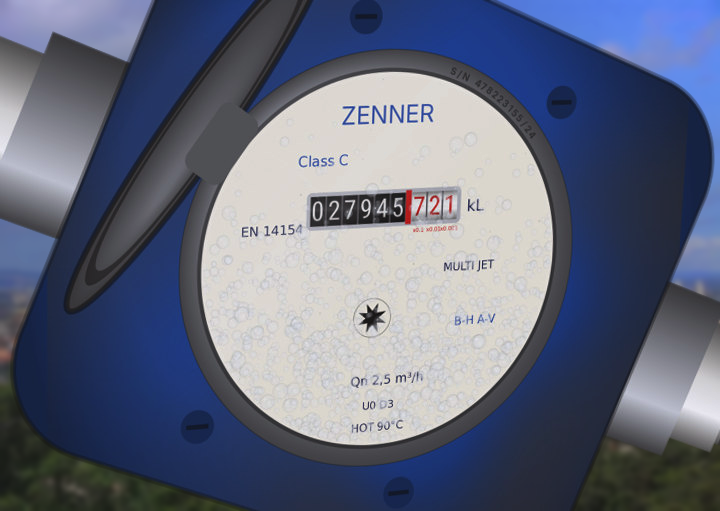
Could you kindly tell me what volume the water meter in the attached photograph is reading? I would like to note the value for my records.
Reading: 27945.721 kL
